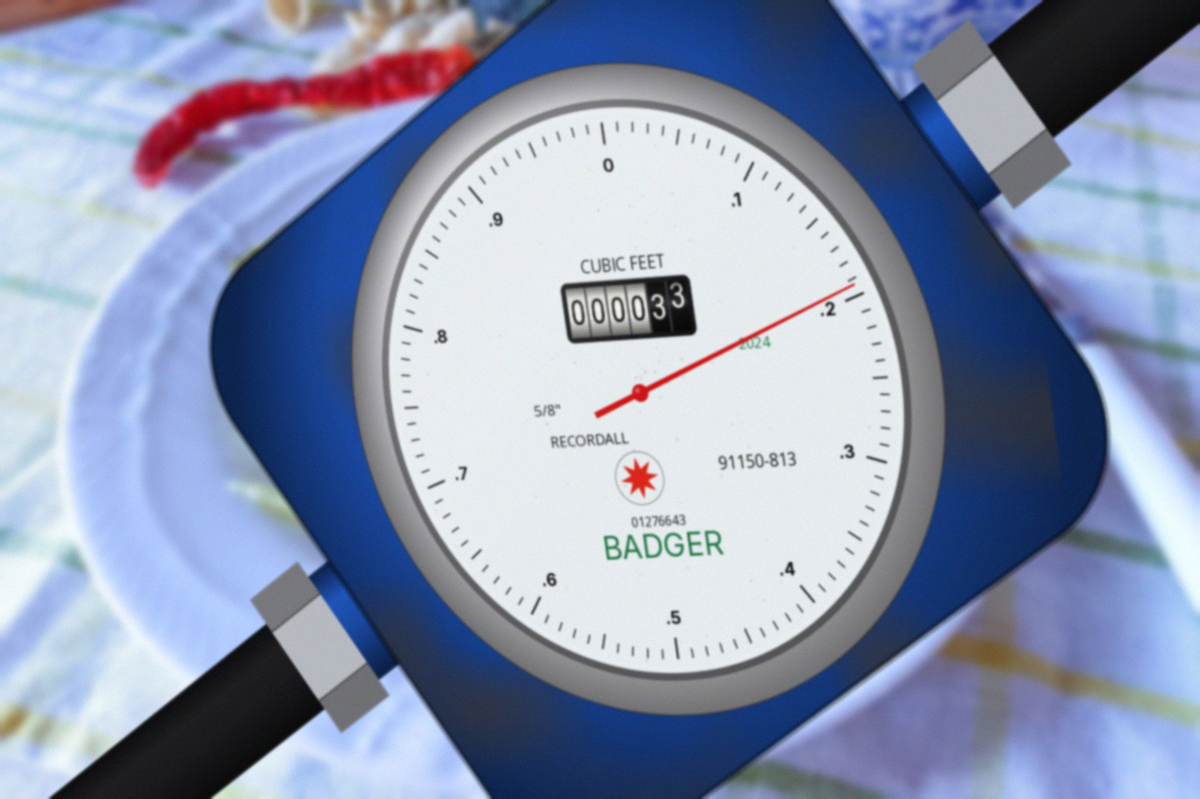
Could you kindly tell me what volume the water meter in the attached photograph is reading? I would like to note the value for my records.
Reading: 33.19 ft³
